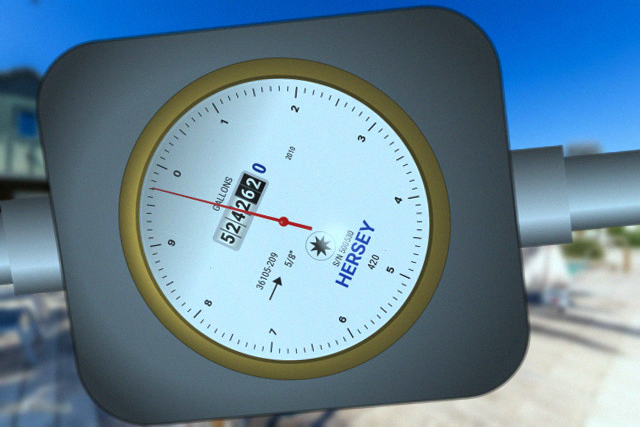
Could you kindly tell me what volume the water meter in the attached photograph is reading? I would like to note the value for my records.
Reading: 5242619.7 gal
